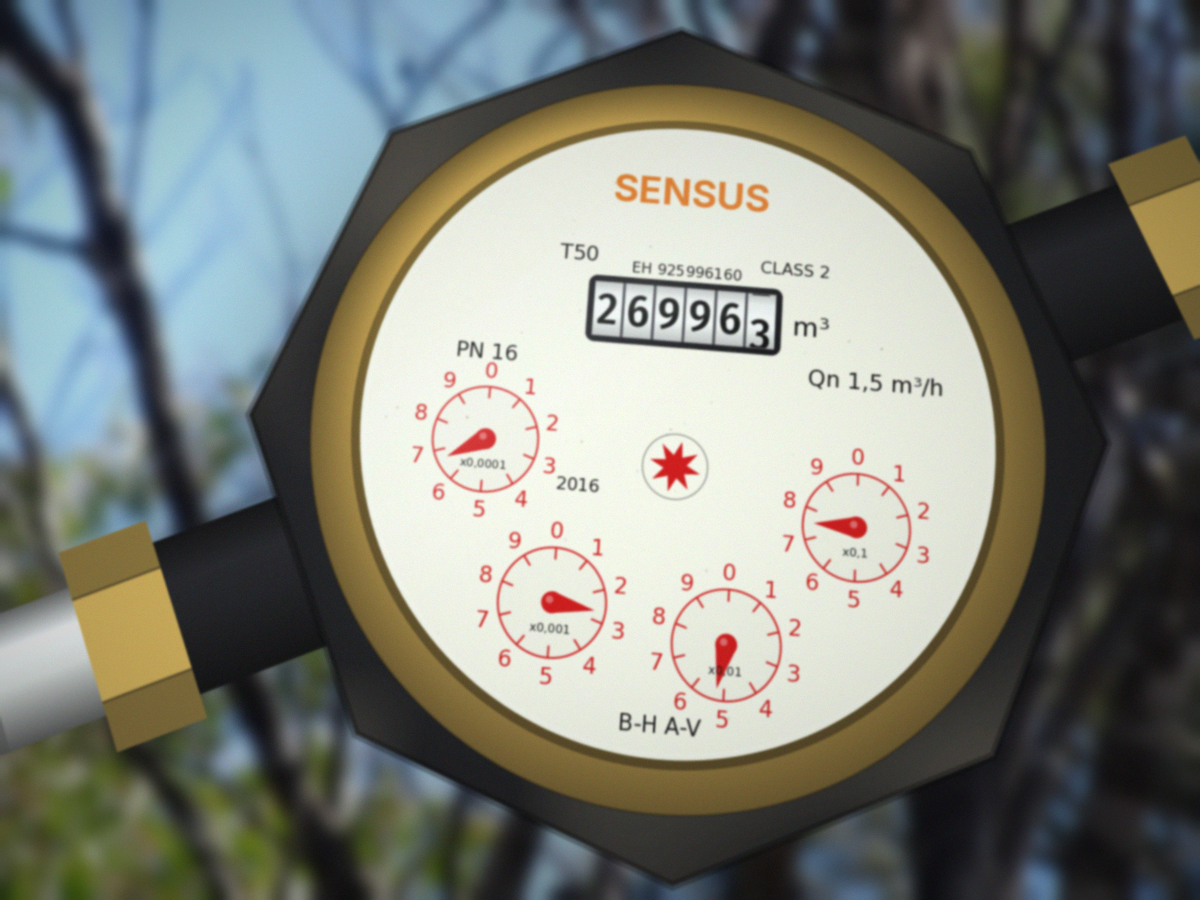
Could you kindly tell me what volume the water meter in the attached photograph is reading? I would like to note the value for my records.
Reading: 269962.7526 m³
